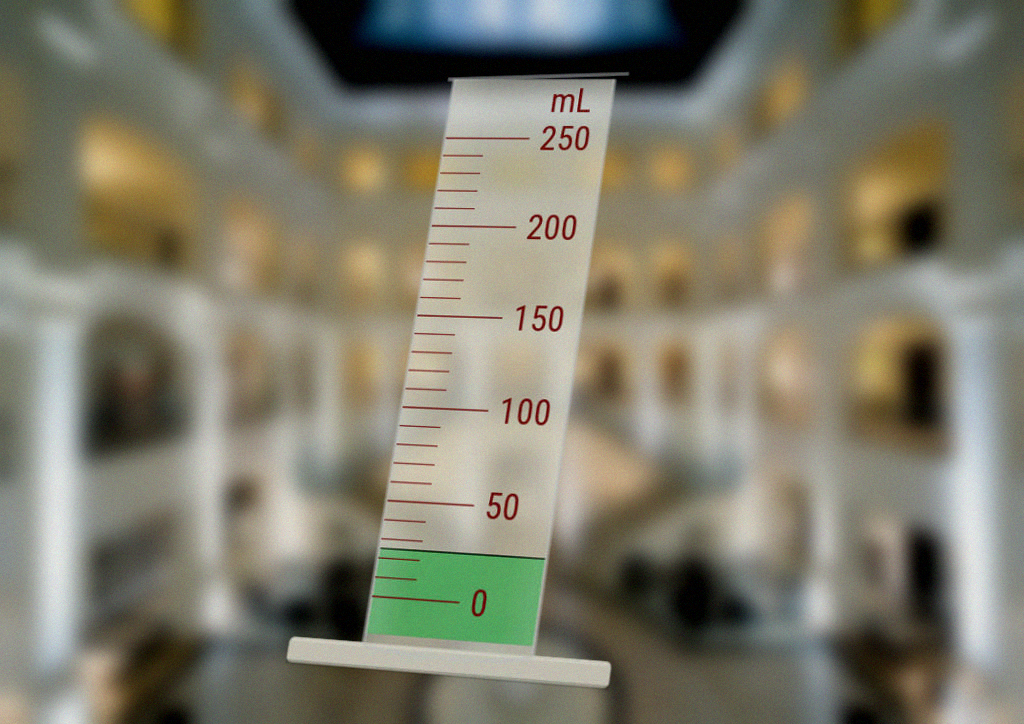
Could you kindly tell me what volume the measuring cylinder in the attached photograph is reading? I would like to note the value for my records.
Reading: 25 mL
